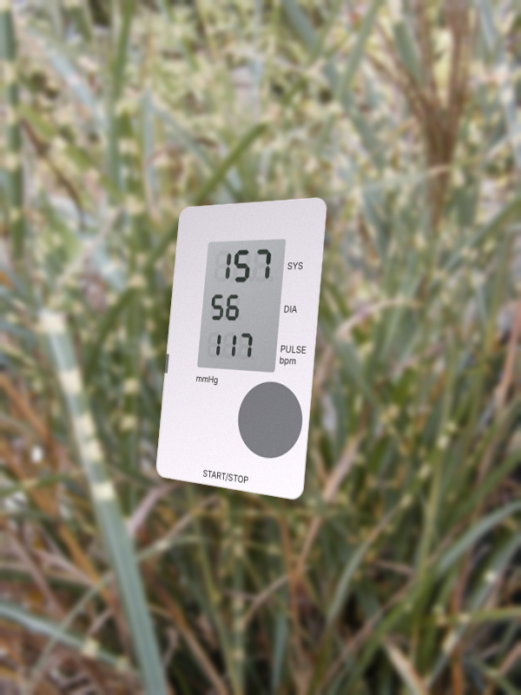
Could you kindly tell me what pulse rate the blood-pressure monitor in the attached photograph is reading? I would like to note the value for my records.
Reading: 117 bpm
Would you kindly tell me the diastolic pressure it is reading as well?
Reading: 56 mmHg
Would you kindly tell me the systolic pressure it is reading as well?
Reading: 157 mmHg
